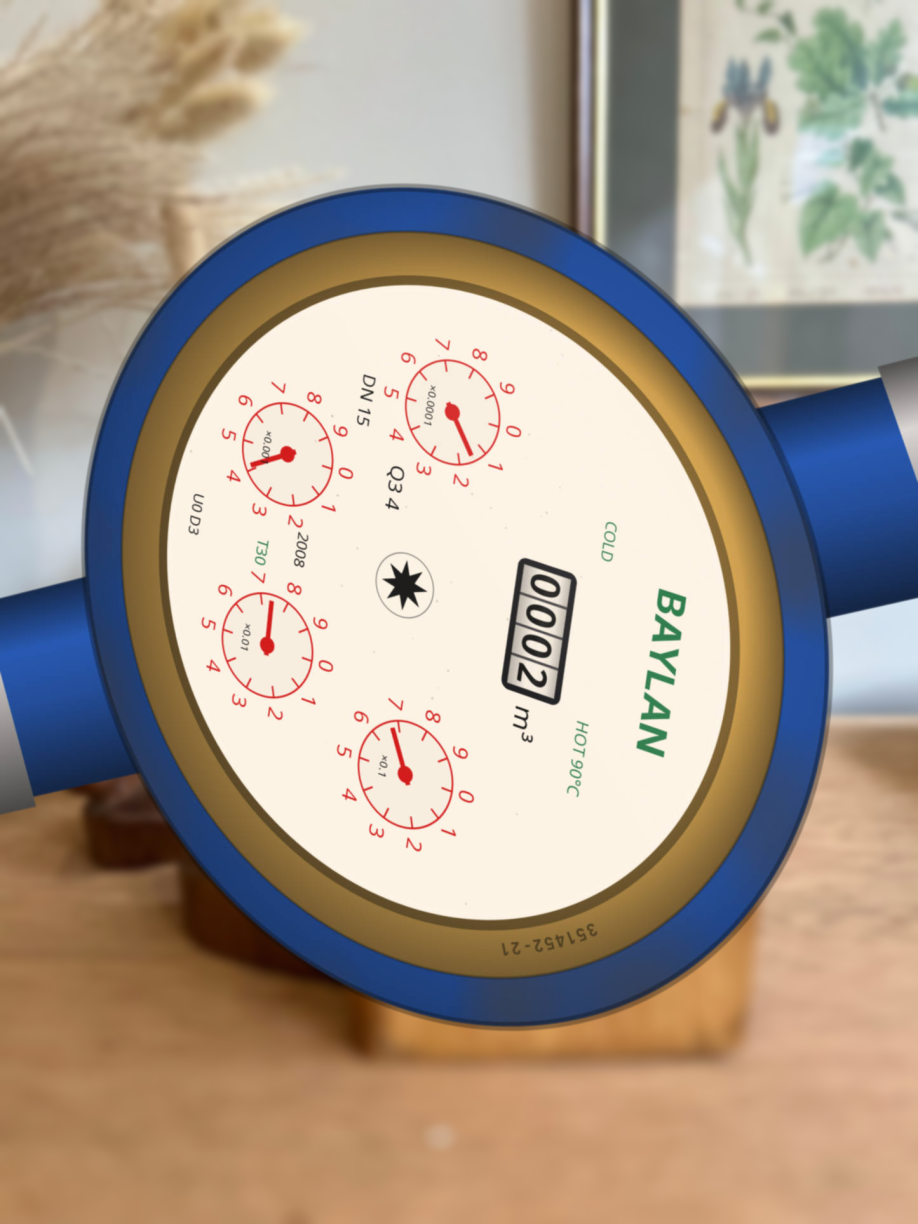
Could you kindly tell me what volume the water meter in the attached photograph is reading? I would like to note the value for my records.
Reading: 2.6741 m³
